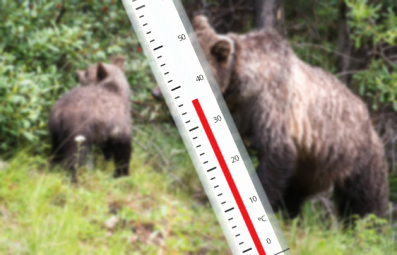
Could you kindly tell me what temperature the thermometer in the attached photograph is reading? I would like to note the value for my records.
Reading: 36 °C
